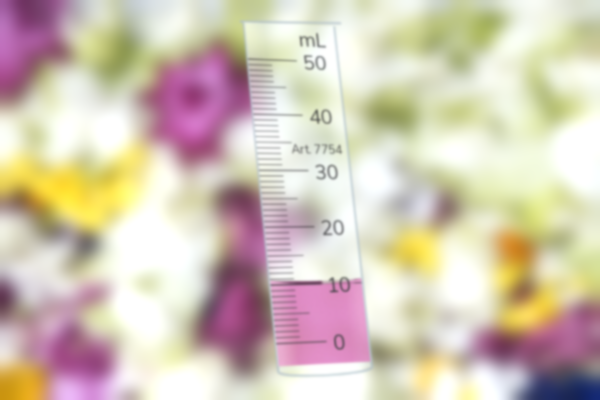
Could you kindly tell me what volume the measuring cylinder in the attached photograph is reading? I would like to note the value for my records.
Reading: 10 mL
